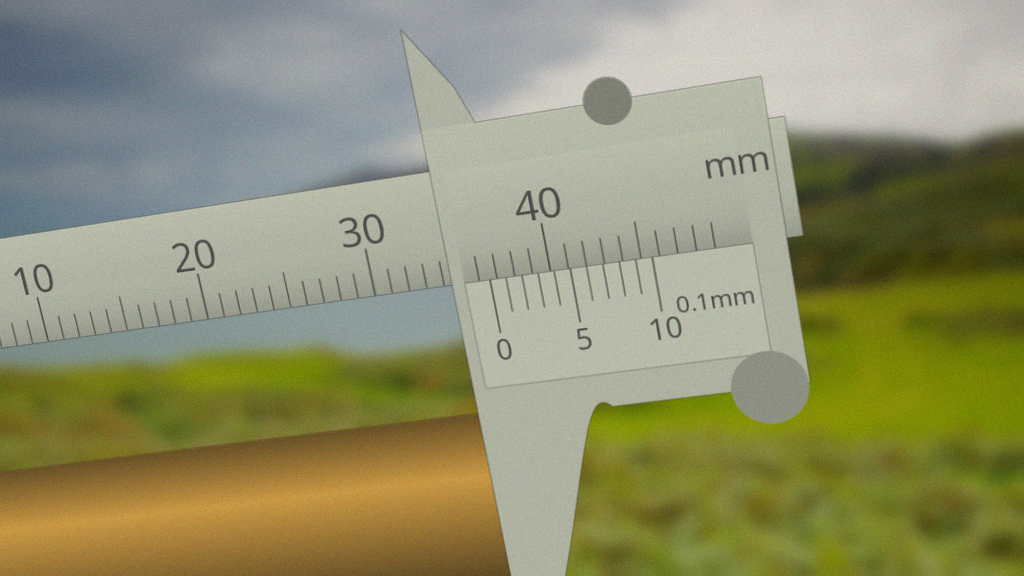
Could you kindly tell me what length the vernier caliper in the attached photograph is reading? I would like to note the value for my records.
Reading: 36.6 mm
